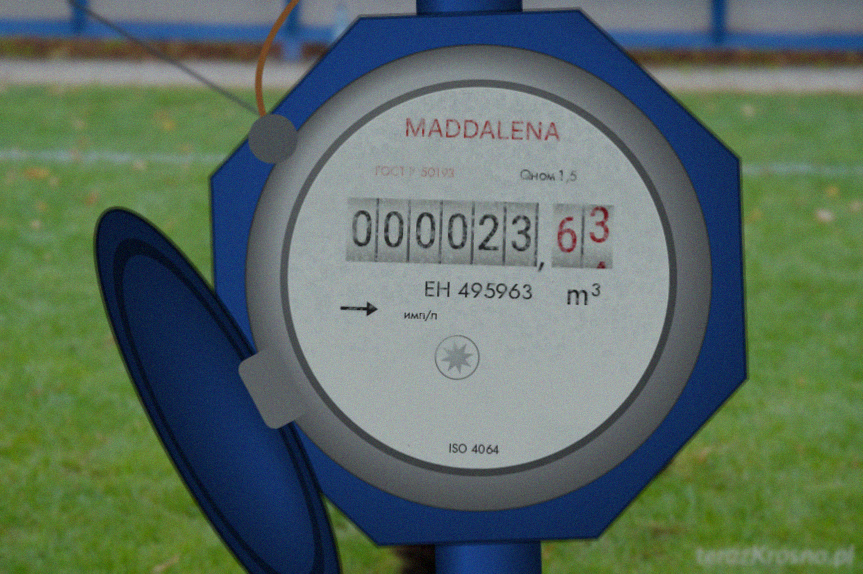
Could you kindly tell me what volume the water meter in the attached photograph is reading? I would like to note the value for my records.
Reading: 23.63 m³
